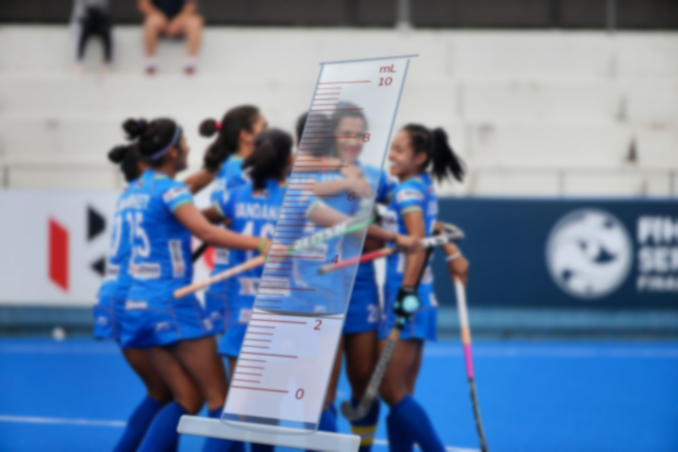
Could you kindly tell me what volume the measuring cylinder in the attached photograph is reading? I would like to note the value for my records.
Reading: 2.2 mL
